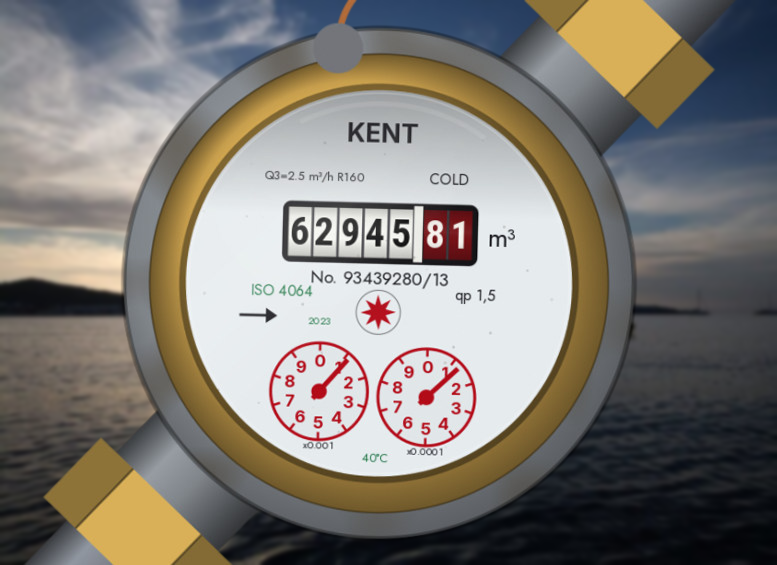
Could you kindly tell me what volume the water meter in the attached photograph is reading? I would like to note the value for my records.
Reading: 62945.8111 m³
